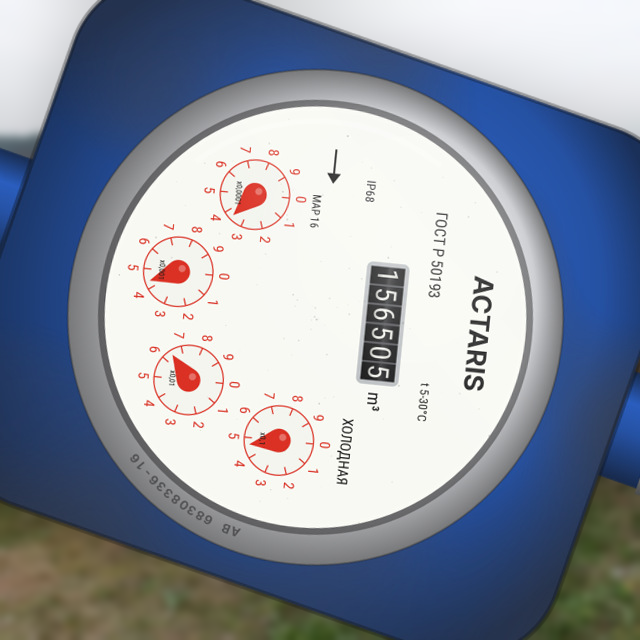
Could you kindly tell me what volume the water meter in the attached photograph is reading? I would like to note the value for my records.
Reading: 156505.4643 m³
